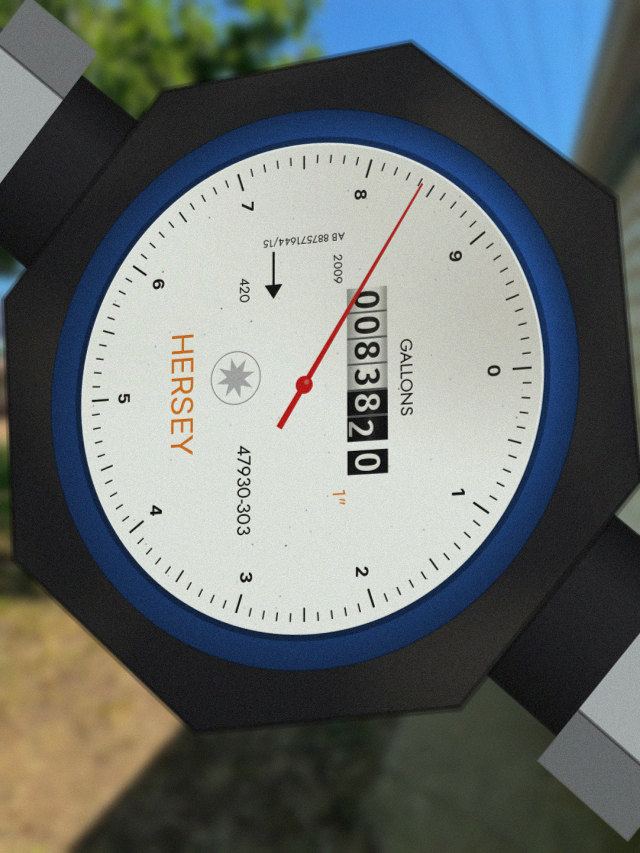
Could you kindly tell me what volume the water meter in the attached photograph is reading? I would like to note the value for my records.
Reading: 83818.4 gal
